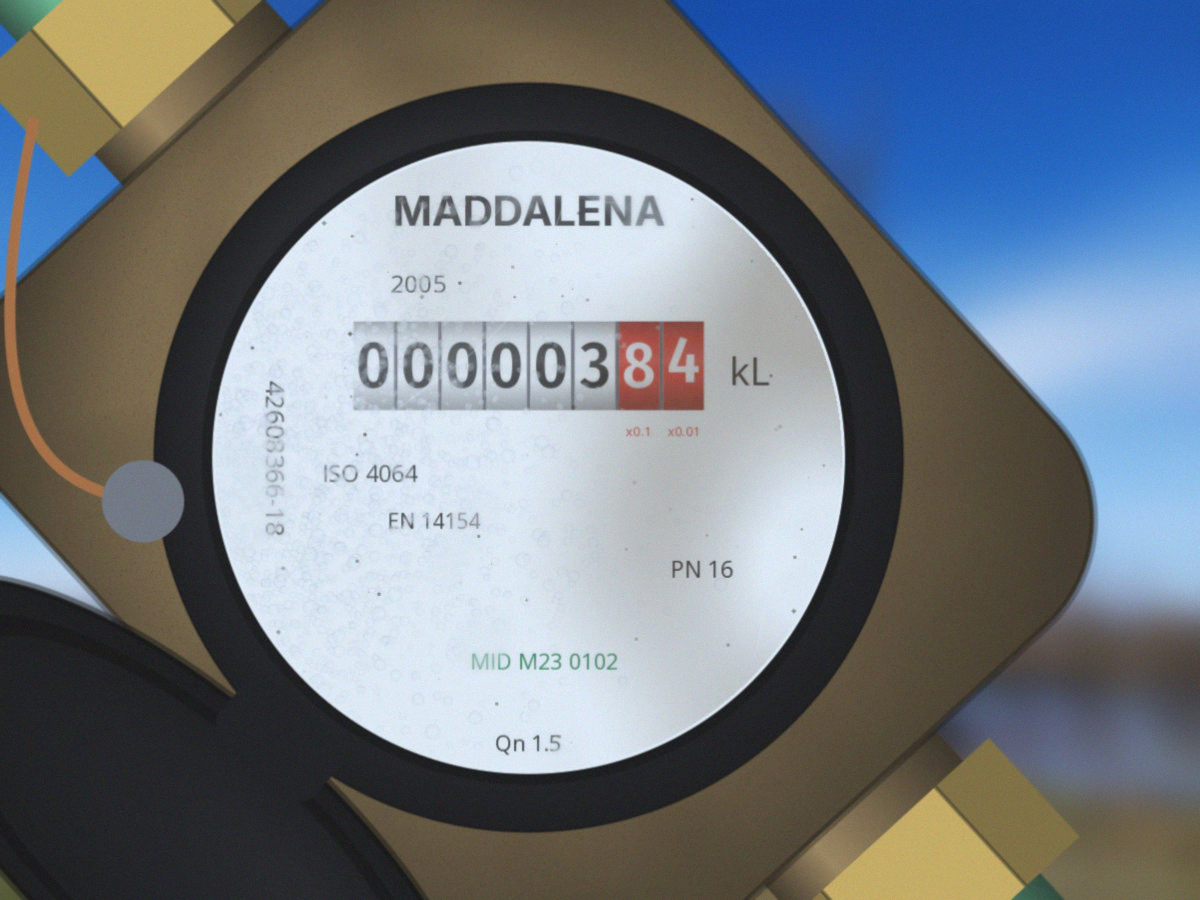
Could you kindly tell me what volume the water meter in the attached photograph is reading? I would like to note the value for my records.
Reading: 3.84 kL
